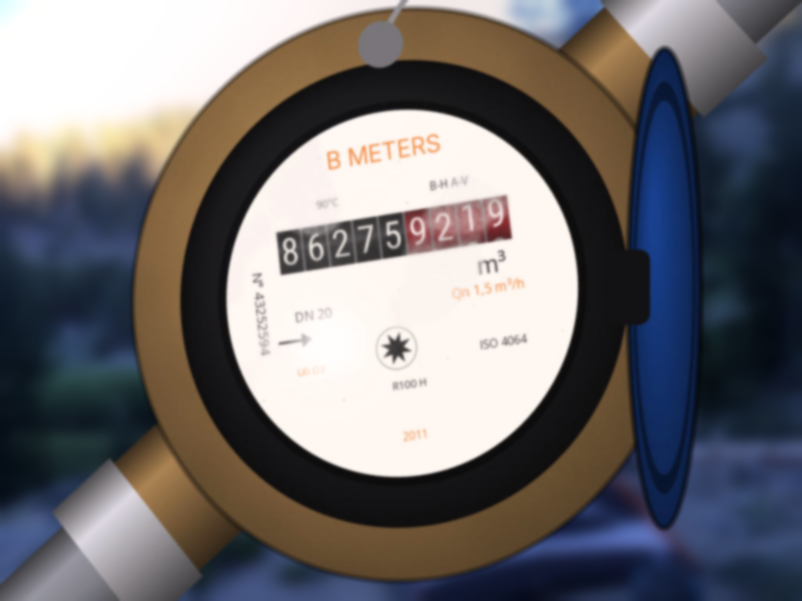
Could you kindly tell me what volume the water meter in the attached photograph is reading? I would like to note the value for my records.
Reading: 86275.9219 m³
